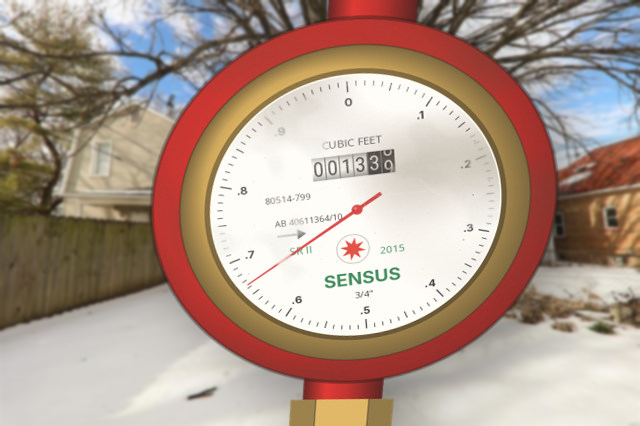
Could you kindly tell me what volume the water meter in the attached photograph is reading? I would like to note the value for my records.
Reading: 1338.66 ft³
